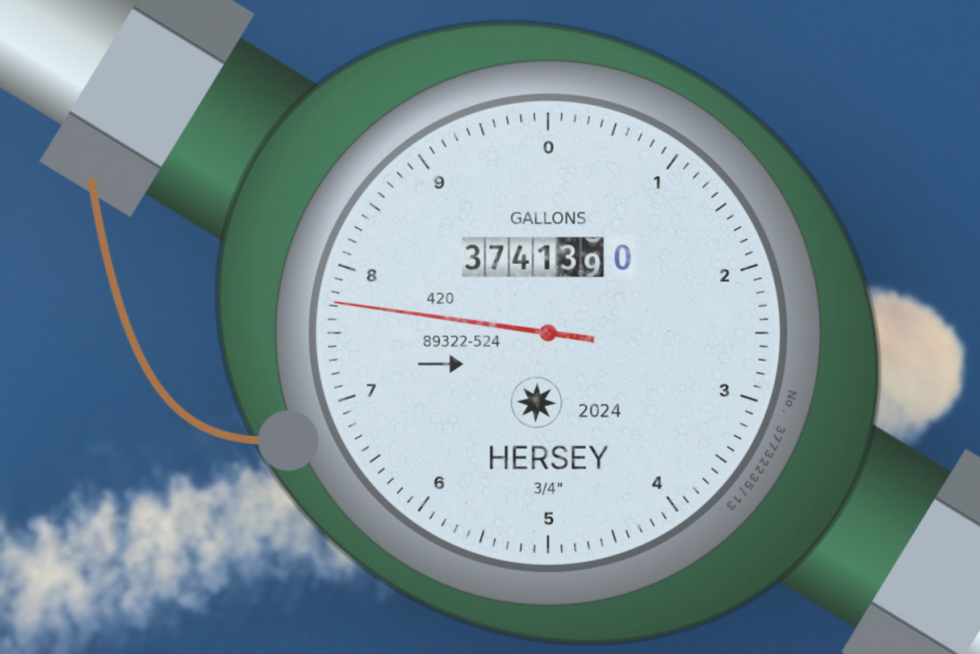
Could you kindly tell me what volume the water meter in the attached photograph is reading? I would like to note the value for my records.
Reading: 3741387.7 gal
